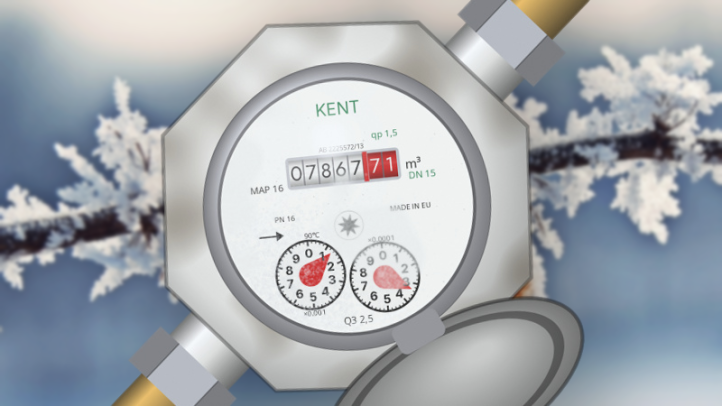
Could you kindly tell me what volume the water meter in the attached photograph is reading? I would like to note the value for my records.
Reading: 7867.7113 m³
